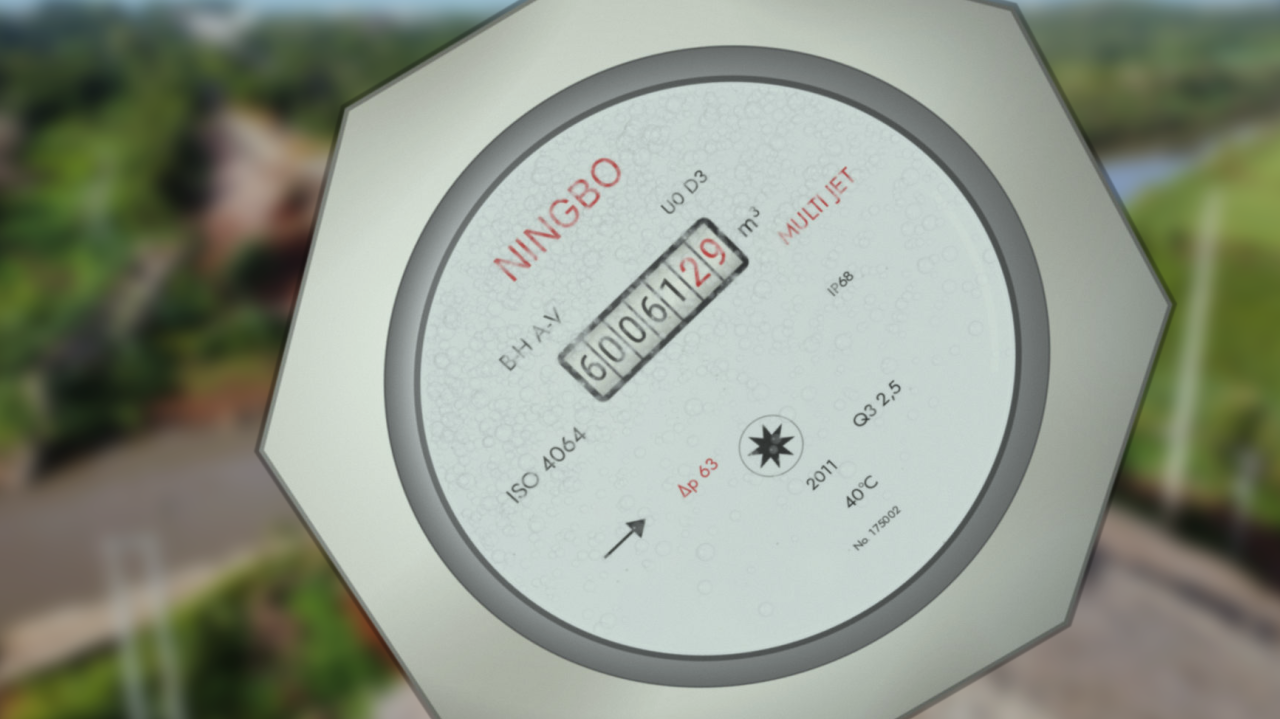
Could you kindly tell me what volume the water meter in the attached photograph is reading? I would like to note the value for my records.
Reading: 60061.29 m³
